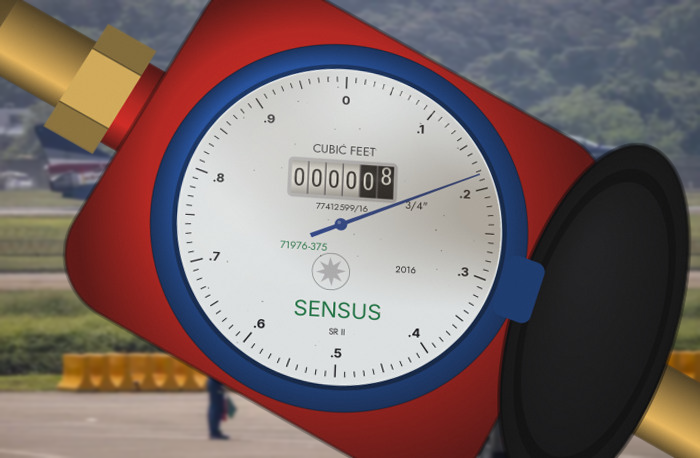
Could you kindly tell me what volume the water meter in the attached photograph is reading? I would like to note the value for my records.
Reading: 8.18 ft³
